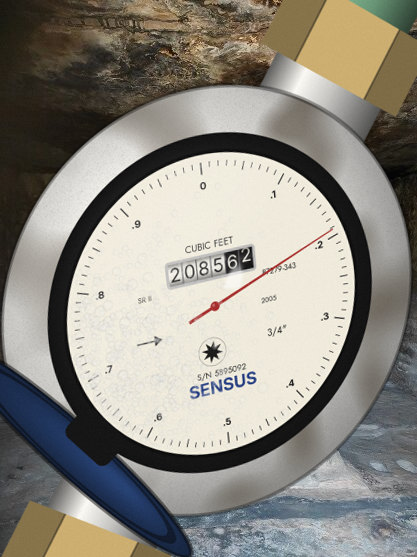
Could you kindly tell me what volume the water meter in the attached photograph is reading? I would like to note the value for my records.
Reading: 208562.19 ft³
